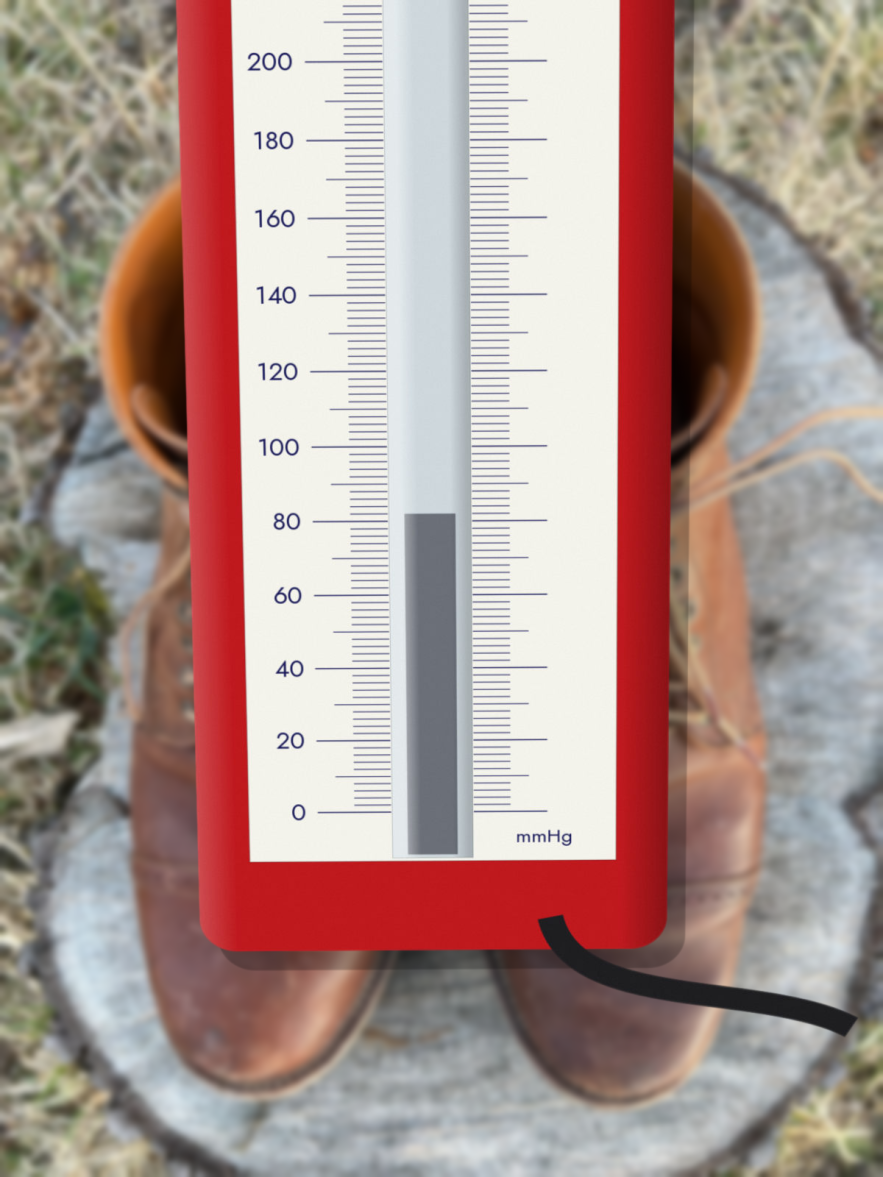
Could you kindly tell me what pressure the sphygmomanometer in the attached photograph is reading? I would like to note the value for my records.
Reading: 82 mmHg
